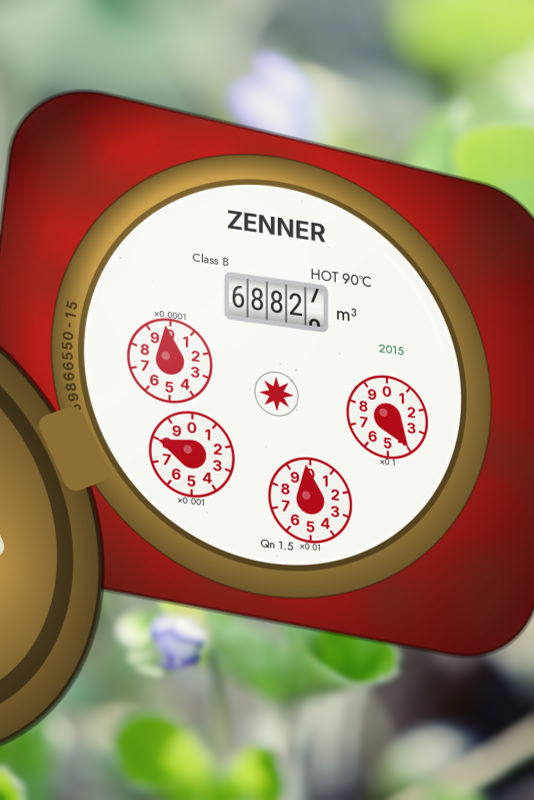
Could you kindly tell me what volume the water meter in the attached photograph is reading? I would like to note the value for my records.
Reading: 68827.3979 m³
